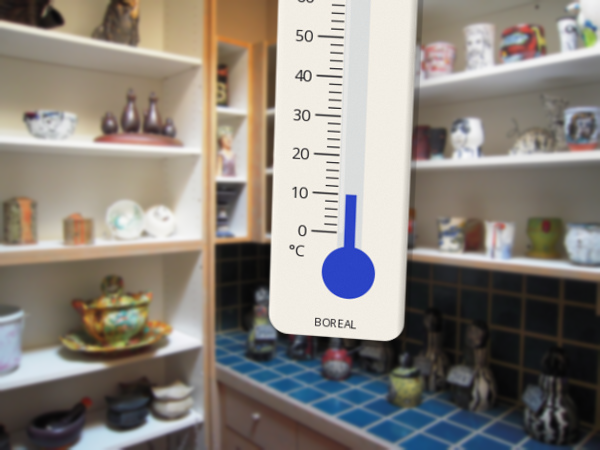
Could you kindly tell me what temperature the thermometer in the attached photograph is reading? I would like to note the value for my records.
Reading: 10 °C
